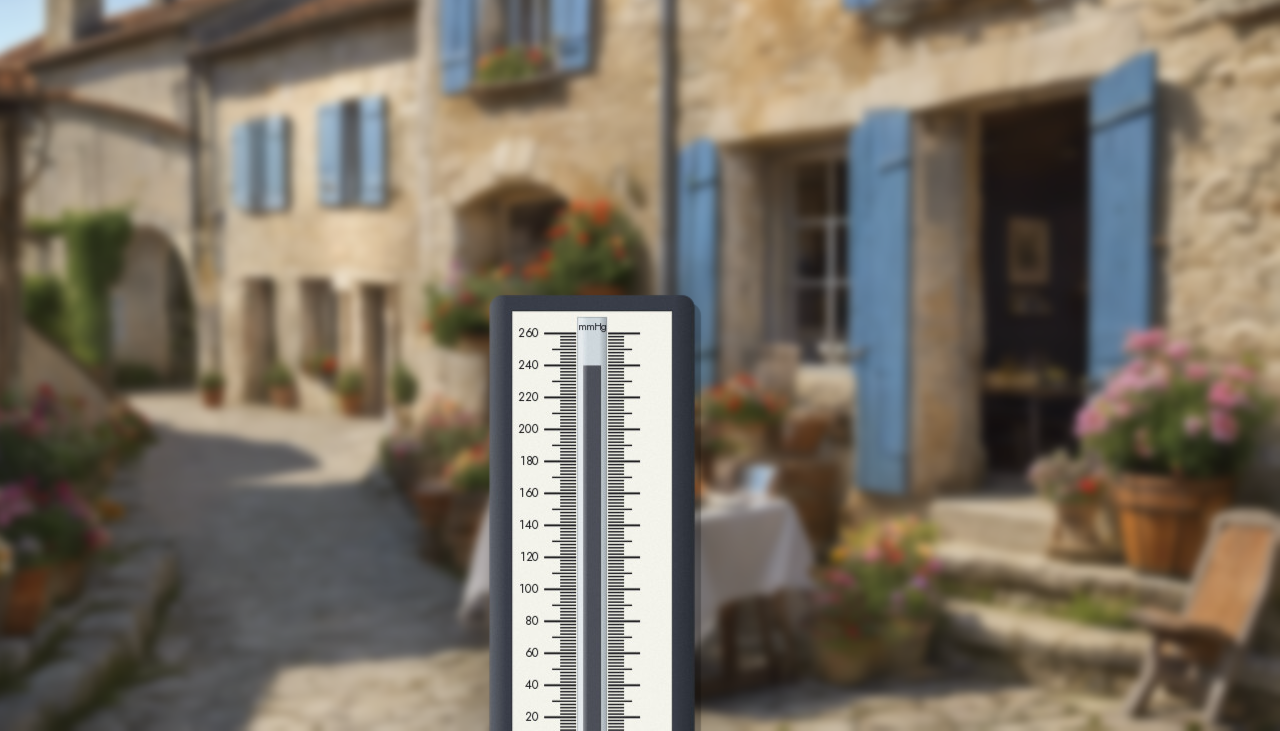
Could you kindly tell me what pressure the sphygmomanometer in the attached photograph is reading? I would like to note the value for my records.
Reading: 240 mmHg
